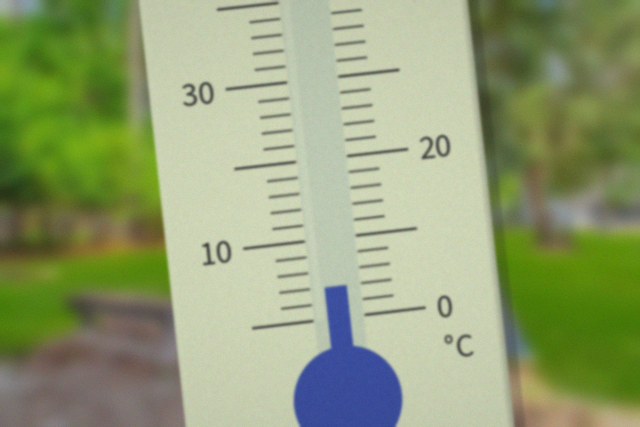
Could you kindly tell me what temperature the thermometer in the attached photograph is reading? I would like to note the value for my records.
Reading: 4 °C
